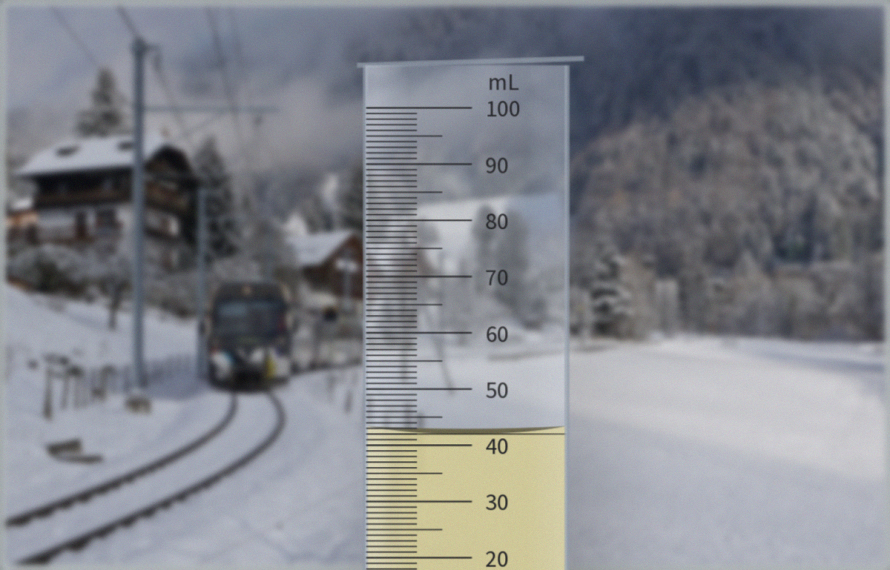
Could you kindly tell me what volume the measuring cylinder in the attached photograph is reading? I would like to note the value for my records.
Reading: 42 mL
